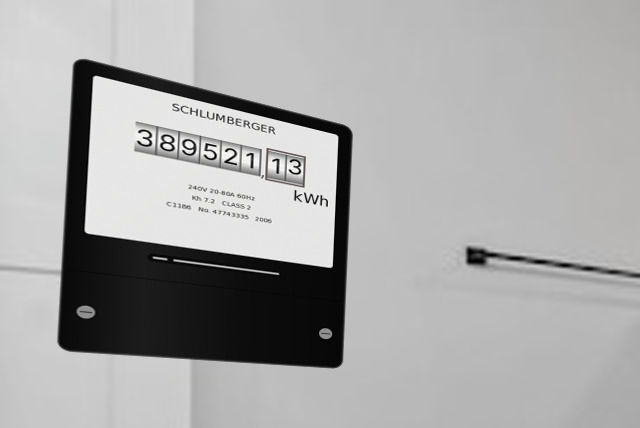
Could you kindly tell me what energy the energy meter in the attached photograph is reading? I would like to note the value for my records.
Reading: 389521.13 kWh
